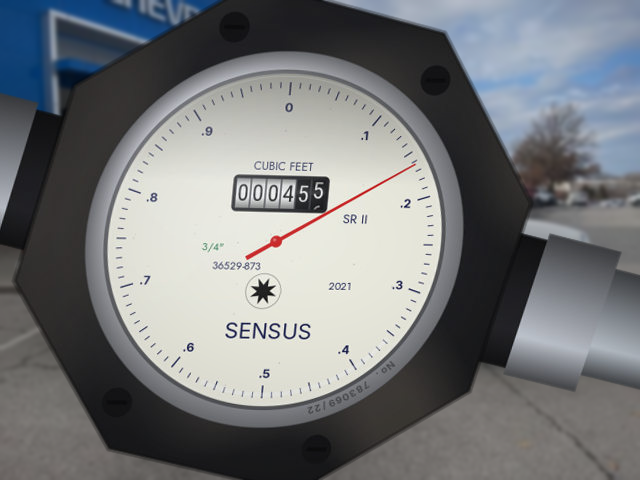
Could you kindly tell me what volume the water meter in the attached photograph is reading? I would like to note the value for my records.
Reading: 455.16 ft³
